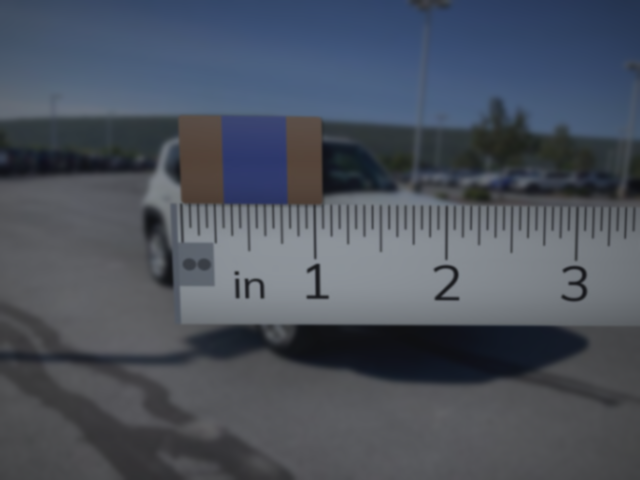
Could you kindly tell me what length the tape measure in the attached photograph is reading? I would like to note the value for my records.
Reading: 1.0625 in
